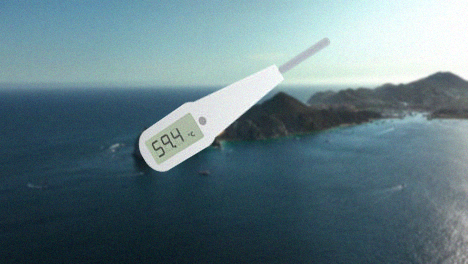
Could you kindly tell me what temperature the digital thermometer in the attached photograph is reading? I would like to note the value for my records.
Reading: 59.4 °C
